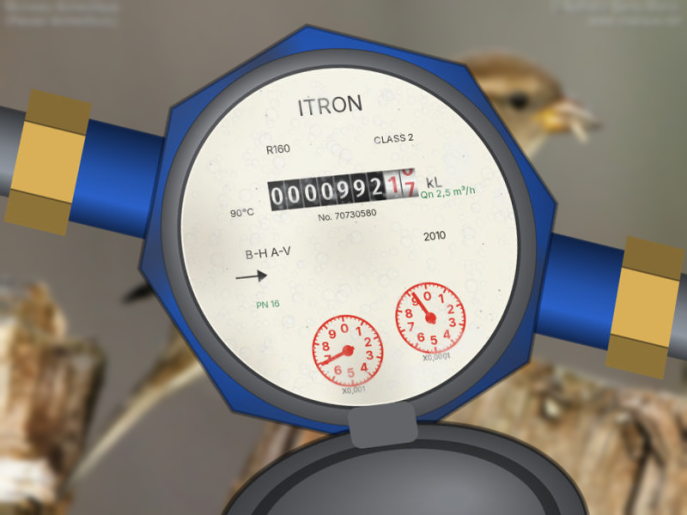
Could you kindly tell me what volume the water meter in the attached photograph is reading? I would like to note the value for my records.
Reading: 992.1669 kL
